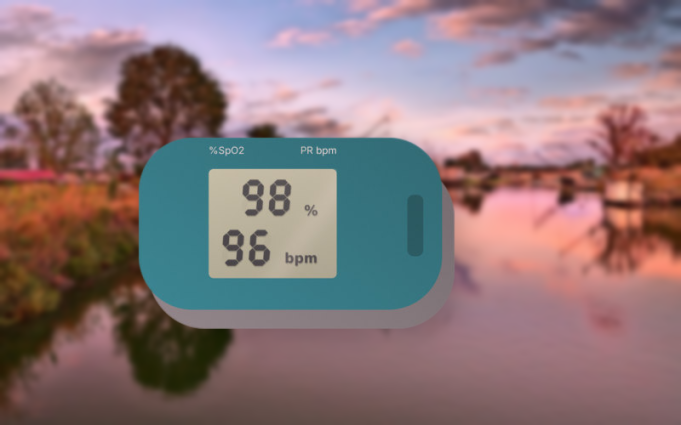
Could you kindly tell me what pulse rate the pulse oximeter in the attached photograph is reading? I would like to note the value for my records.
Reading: 96 bpm
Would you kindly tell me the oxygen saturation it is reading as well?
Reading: 98 %
